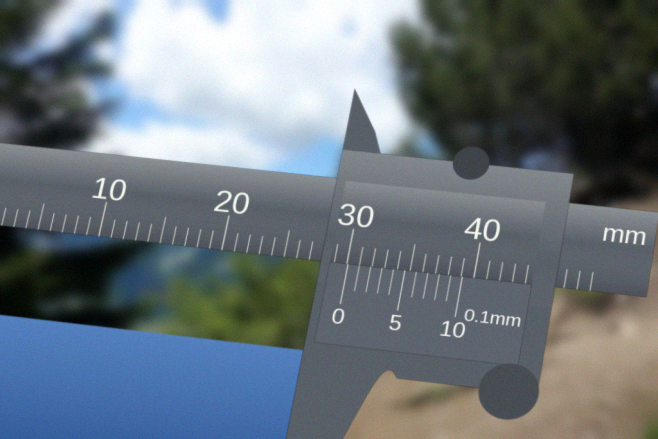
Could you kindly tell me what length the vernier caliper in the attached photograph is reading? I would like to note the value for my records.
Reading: 30.1 mm
